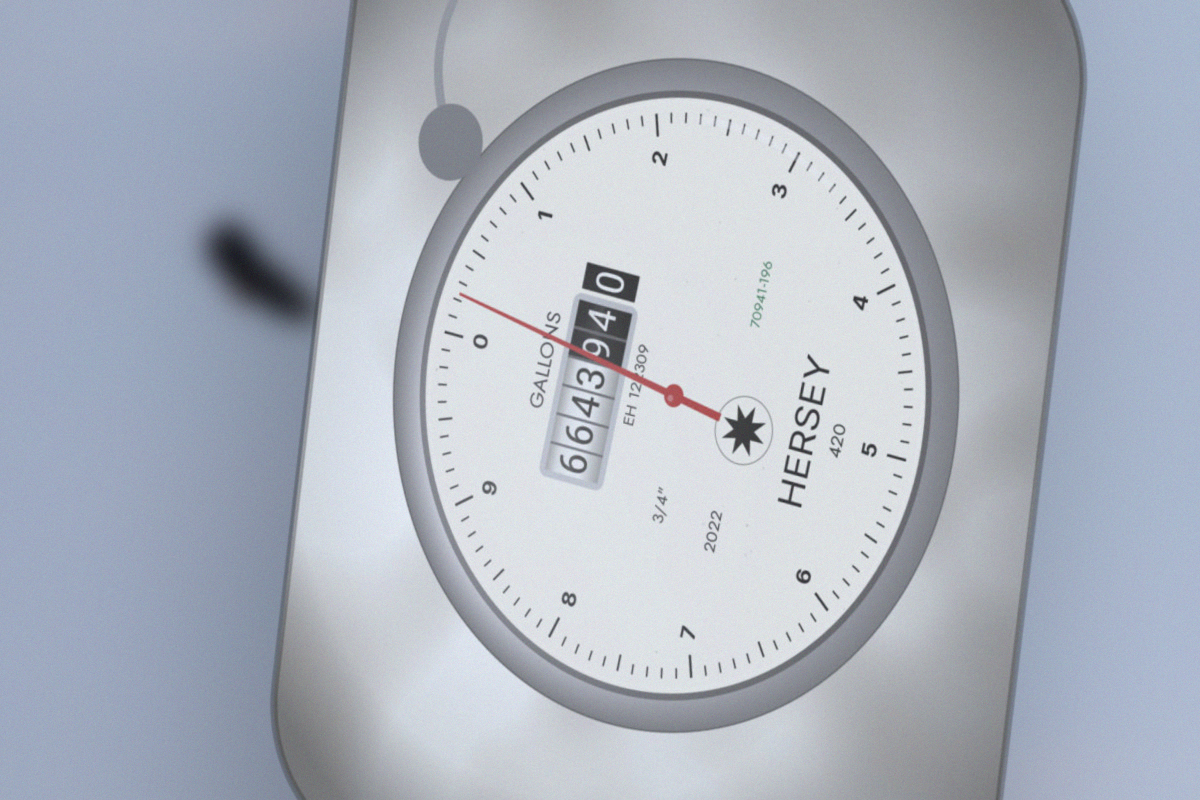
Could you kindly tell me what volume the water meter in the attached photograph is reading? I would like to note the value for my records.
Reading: 6643940.2 gal
